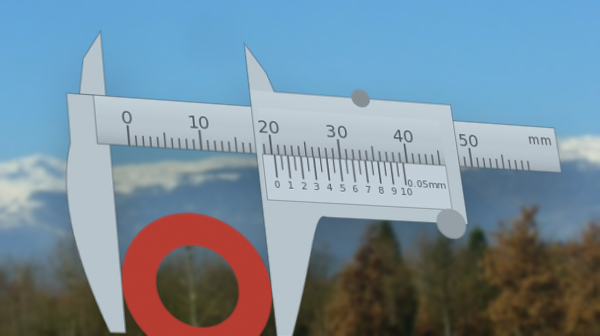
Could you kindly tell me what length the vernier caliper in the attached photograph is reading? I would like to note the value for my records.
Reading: 20.4 mm
